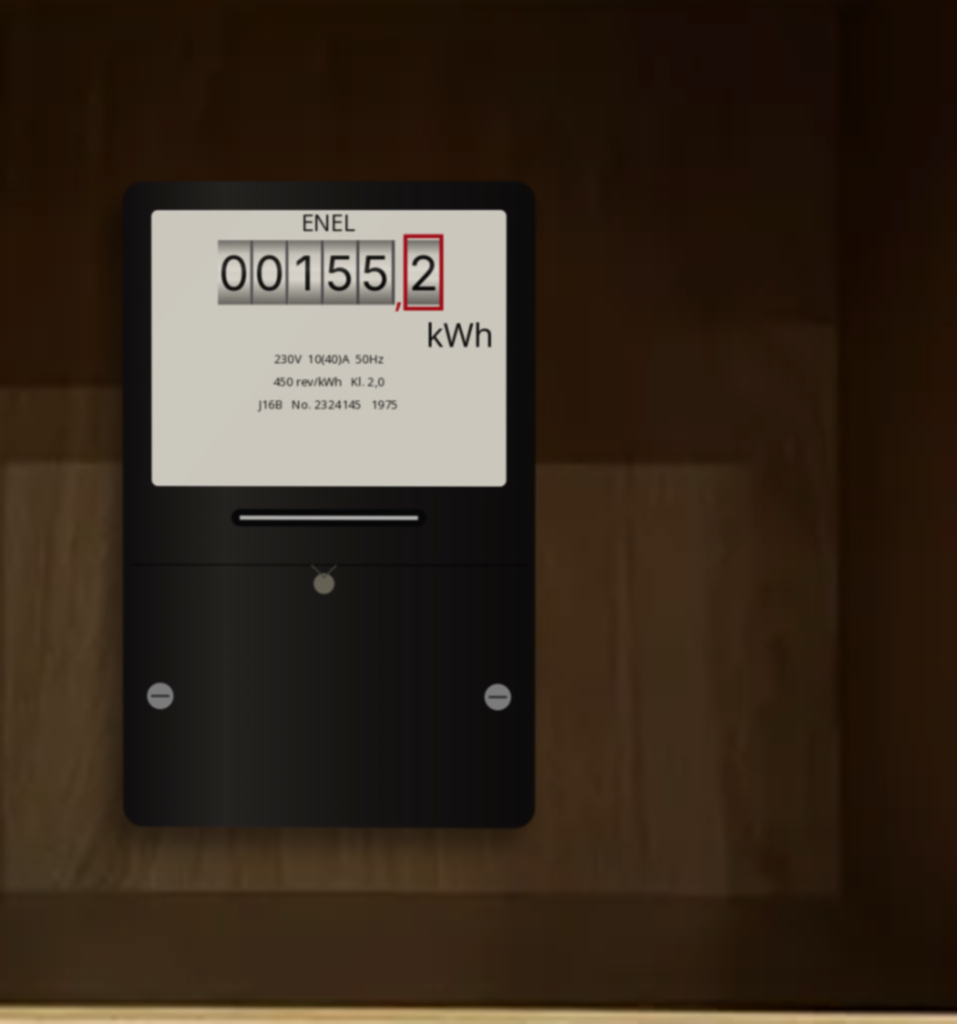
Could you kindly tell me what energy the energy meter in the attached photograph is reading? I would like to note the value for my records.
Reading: 155.2 kWh
